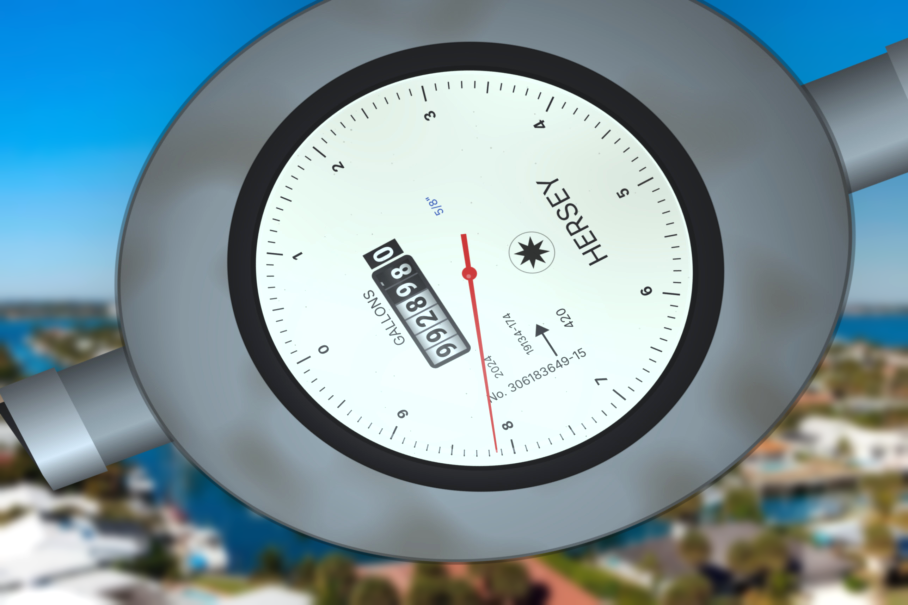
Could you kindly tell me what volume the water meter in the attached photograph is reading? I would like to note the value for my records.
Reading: 9928978.1 gal
